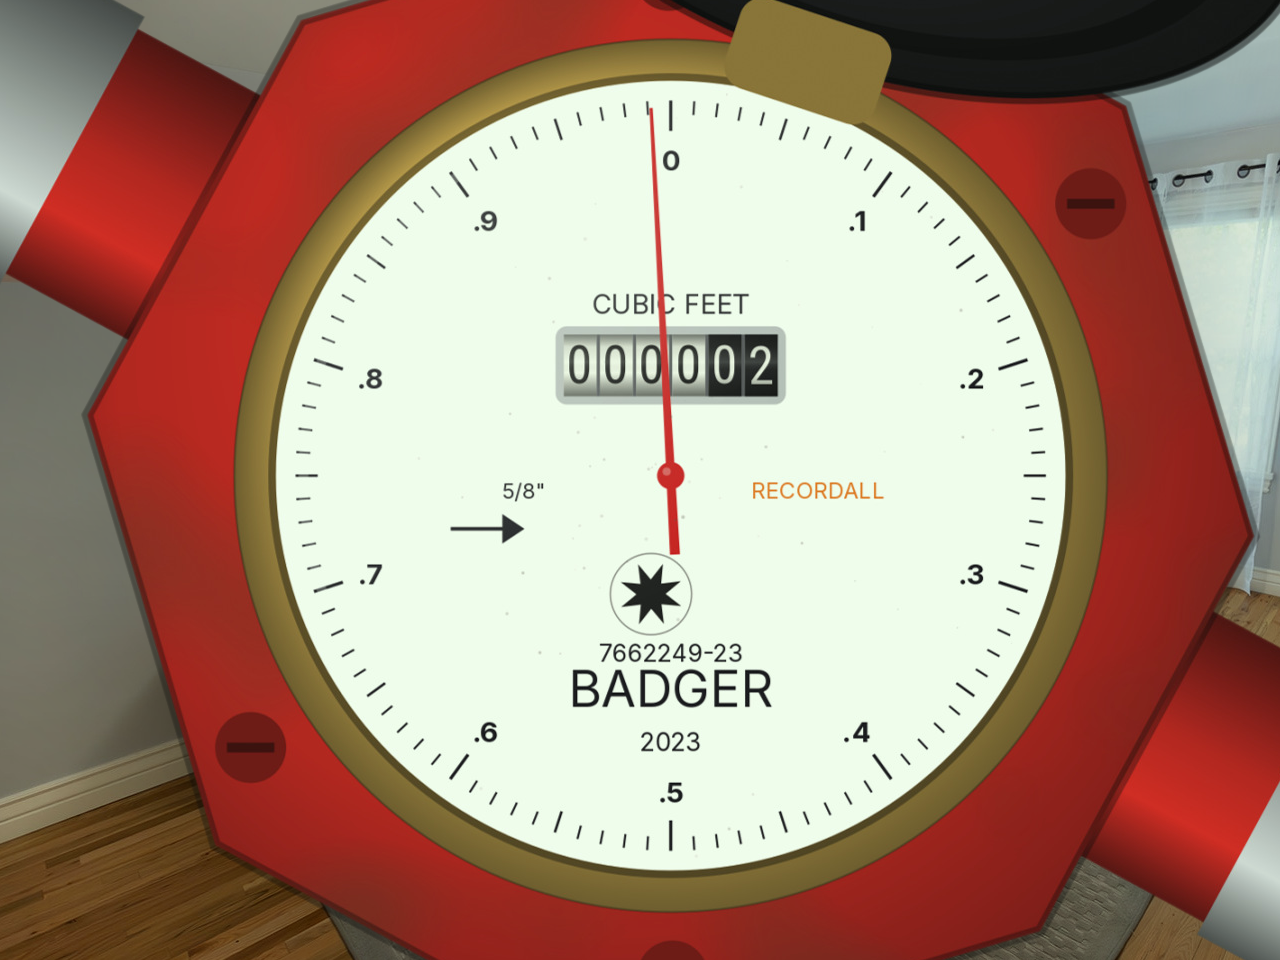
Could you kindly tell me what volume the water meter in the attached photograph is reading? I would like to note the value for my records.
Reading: 1.99 ft³
